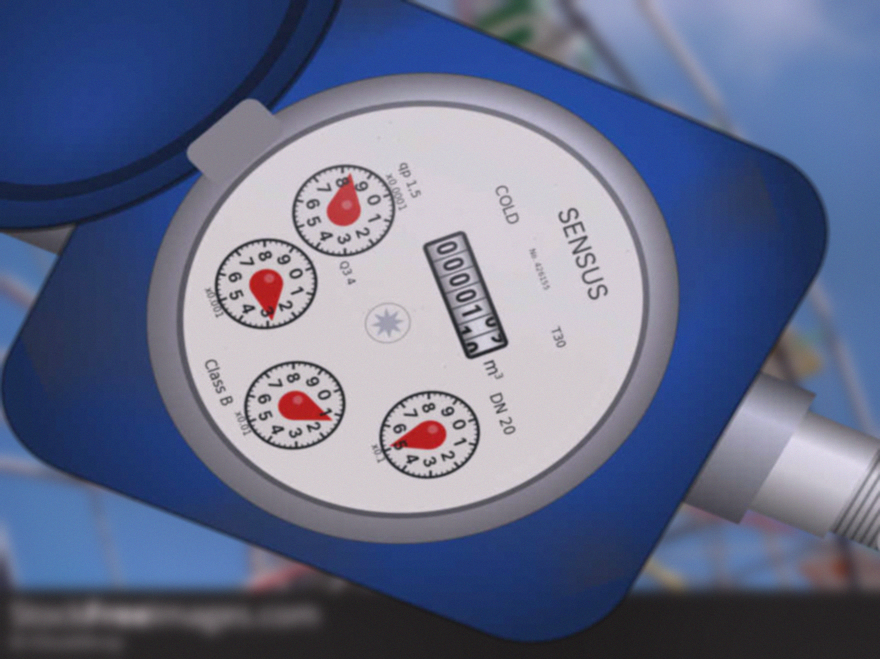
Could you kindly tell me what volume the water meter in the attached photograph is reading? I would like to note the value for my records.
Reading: 109.5128 m³
